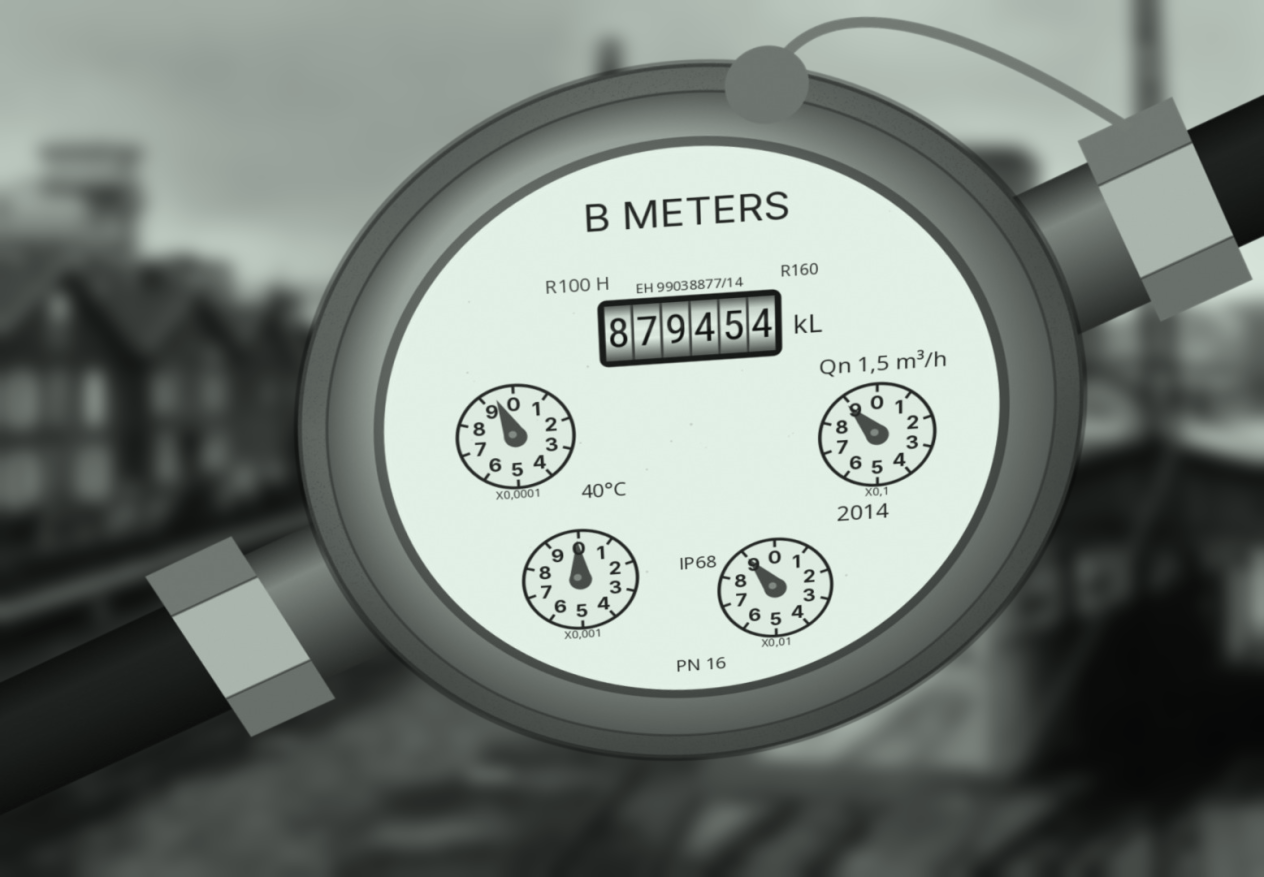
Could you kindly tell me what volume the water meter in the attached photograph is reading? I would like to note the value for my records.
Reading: 879454.8899 kL
